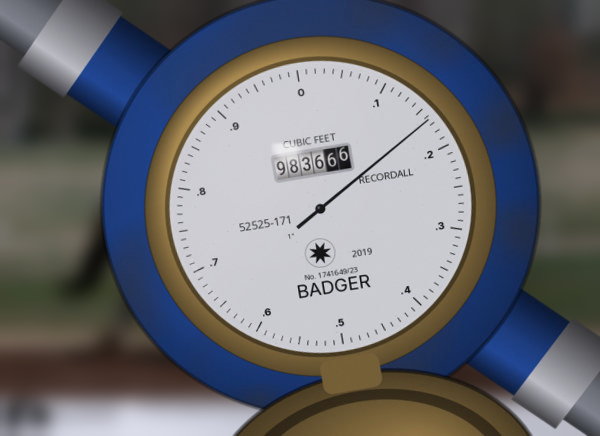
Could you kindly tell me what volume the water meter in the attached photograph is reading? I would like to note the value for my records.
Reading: 983666.16 ft³
